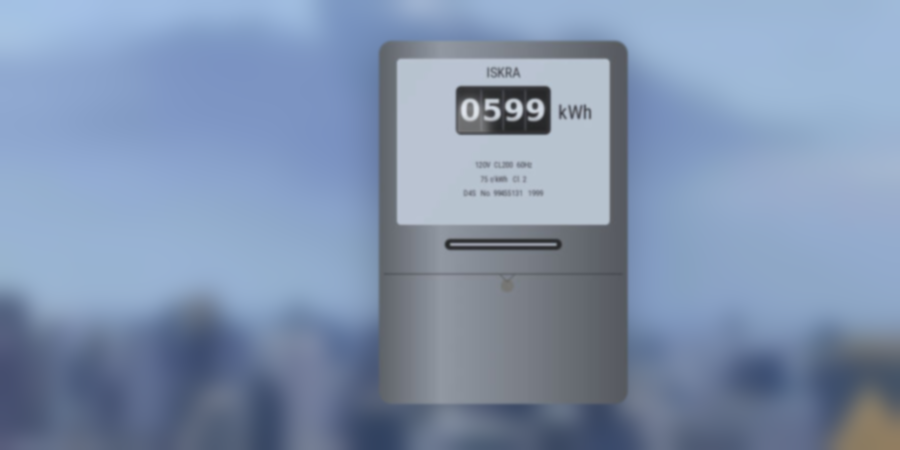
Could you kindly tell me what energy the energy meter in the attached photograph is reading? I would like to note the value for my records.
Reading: 599 kWh
